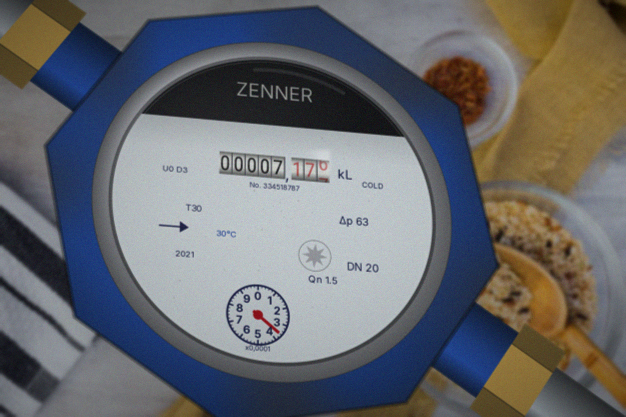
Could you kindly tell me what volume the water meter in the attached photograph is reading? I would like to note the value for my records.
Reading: 7.1763 kL
